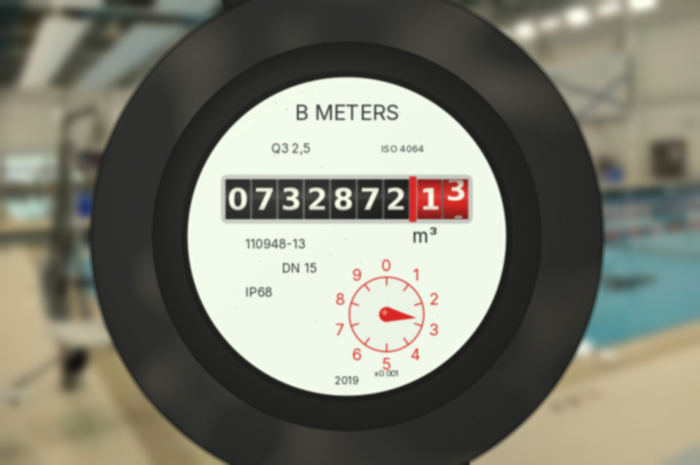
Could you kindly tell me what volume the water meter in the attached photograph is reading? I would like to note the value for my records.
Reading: 732872.132 m³
